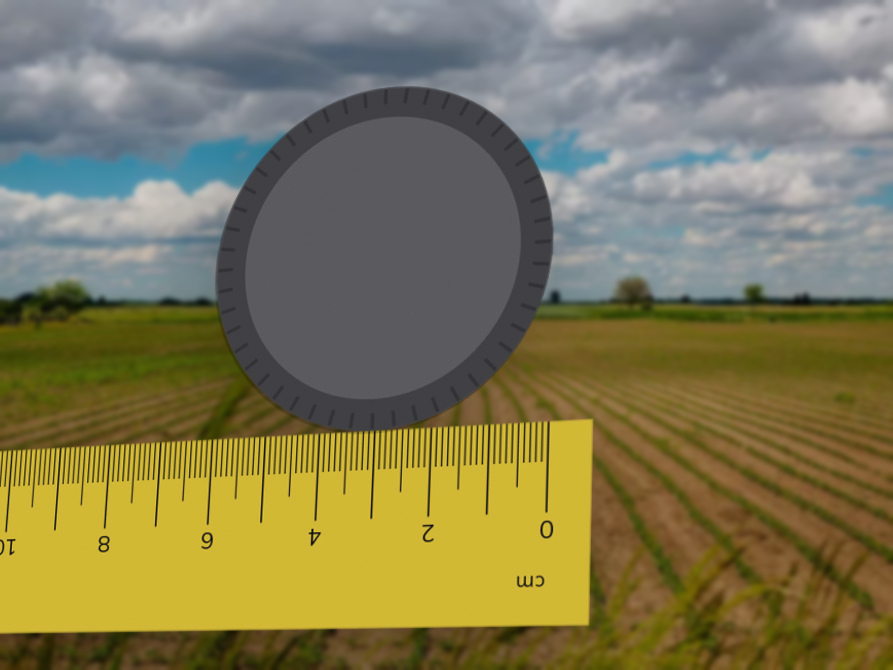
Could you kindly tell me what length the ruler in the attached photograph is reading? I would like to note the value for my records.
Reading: 6.1 cm
